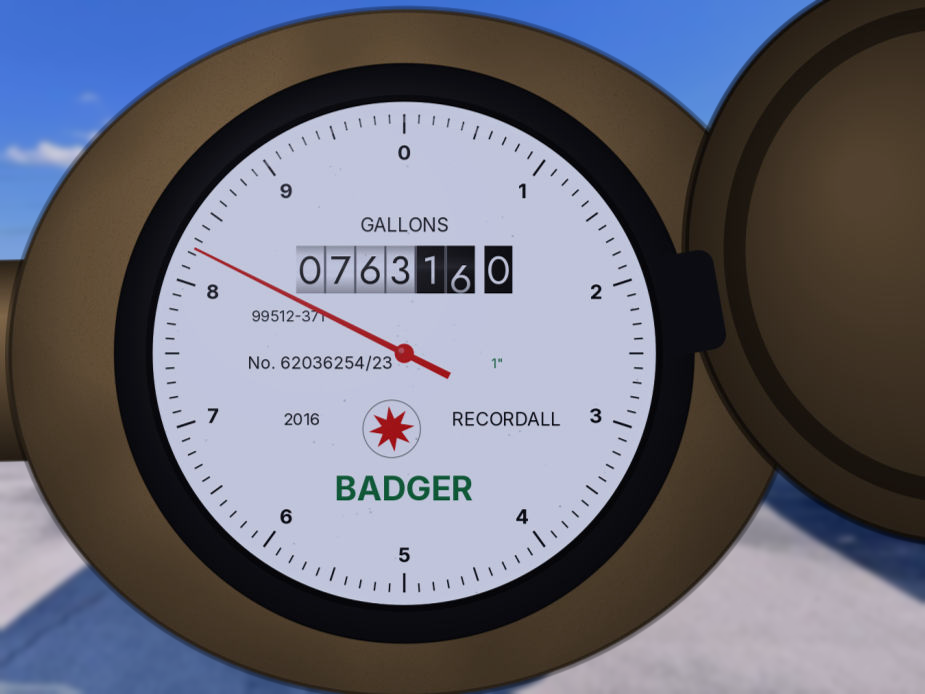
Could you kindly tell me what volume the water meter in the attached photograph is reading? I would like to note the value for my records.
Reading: 763158.2 gal
